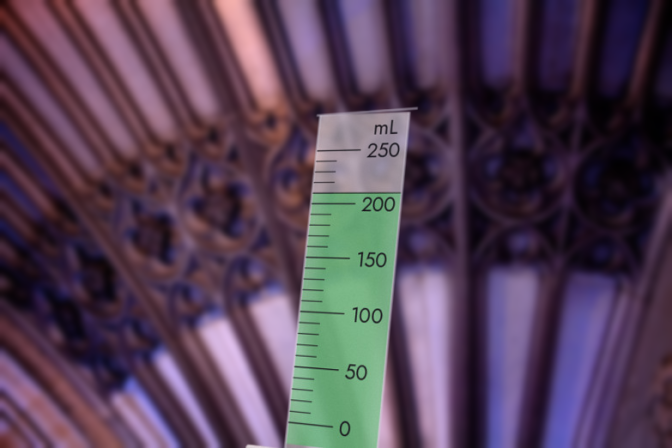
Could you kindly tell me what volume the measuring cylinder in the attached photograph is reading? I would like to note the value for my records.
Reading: 210 mL
